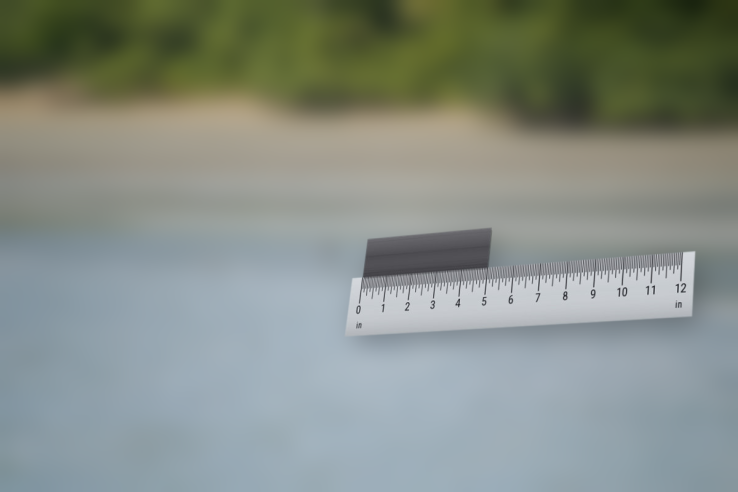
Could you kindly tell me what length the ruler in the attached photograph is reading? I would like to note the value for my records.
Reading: 5 in
